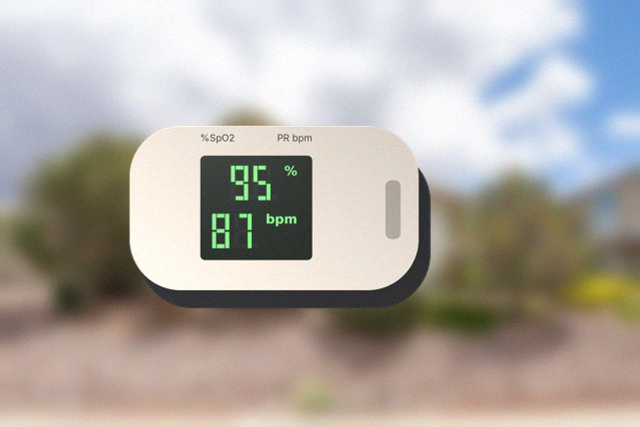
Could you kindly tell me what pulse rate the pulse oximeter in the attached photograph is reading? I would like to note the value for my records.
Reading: 87 bpm
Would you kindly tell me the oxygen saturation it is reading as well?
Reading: 95 %
